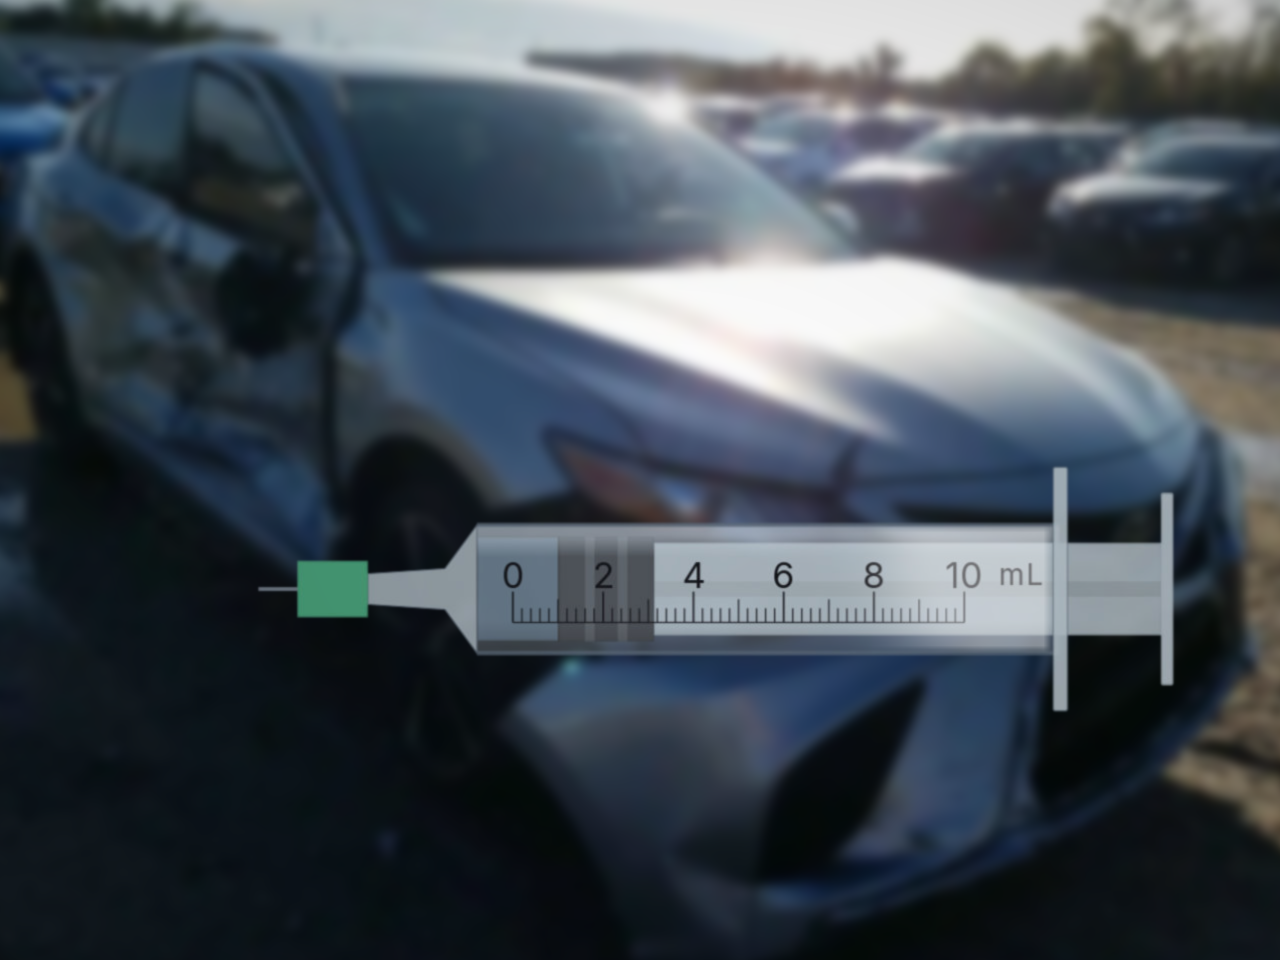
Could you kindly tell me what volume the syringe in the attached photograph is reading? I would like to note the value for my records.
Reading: 1 mL
